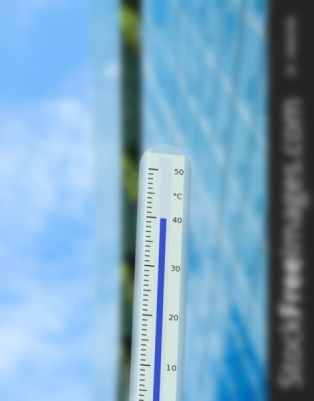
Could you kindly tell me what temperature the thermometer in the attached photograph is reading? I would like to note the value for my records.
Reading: 40 °C
